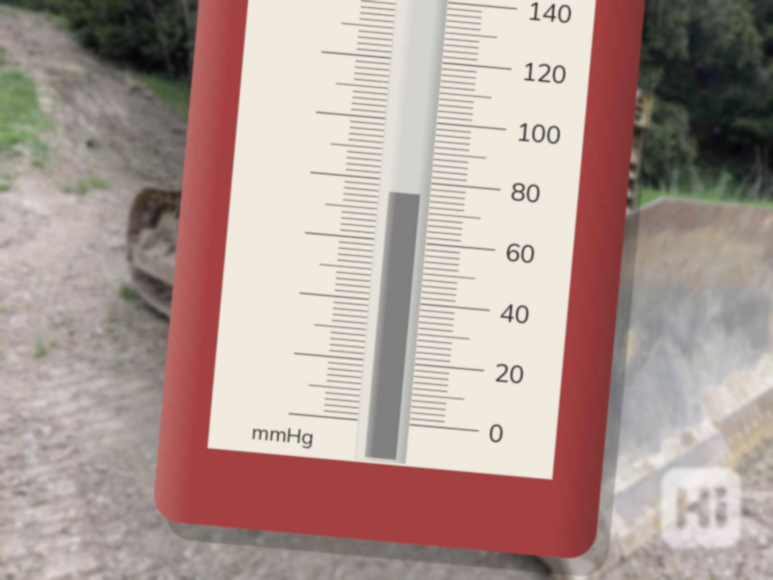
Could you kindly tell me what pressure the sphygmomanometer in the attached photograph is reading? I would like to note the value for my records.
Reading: 76 mmHg
